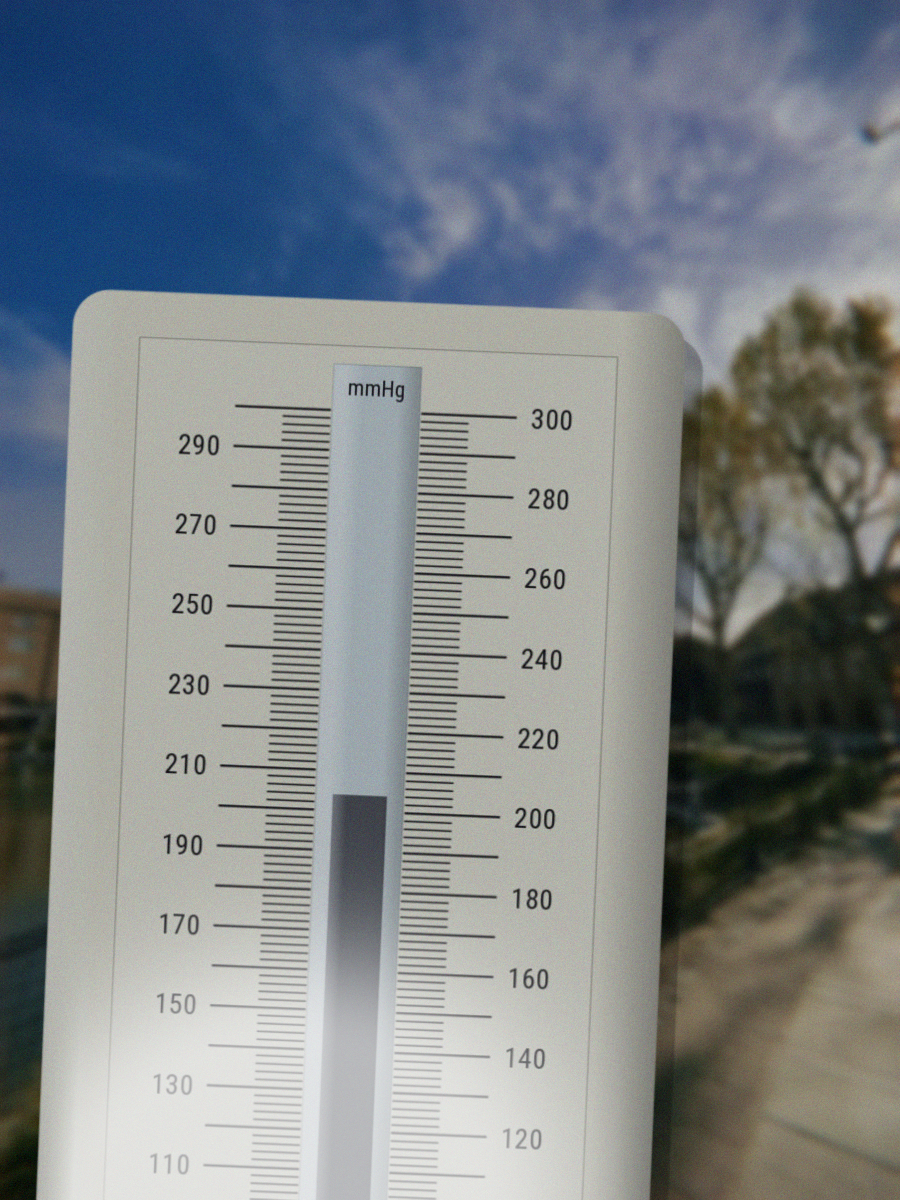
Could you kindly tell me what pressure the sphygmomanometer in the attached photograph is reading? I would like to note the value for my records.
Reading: 204 mmHg
